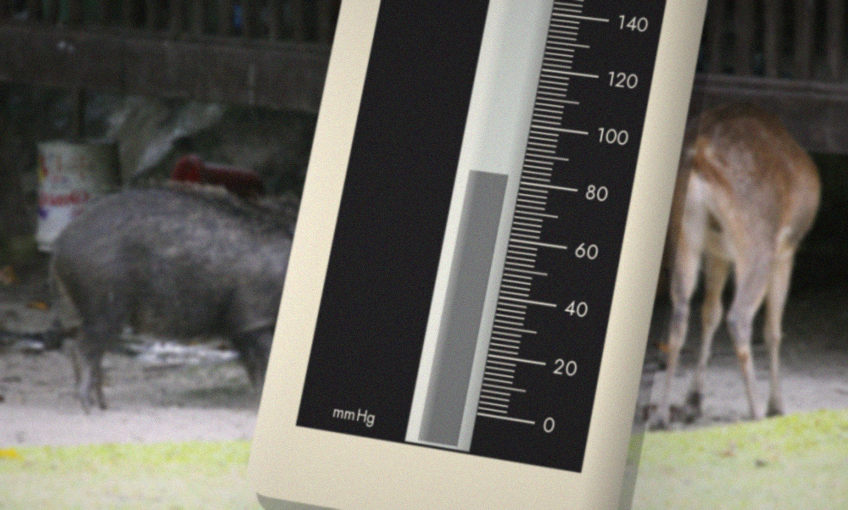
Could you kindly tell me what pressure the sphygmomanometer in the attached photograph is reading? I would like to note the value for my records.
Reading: 82 mmHg
